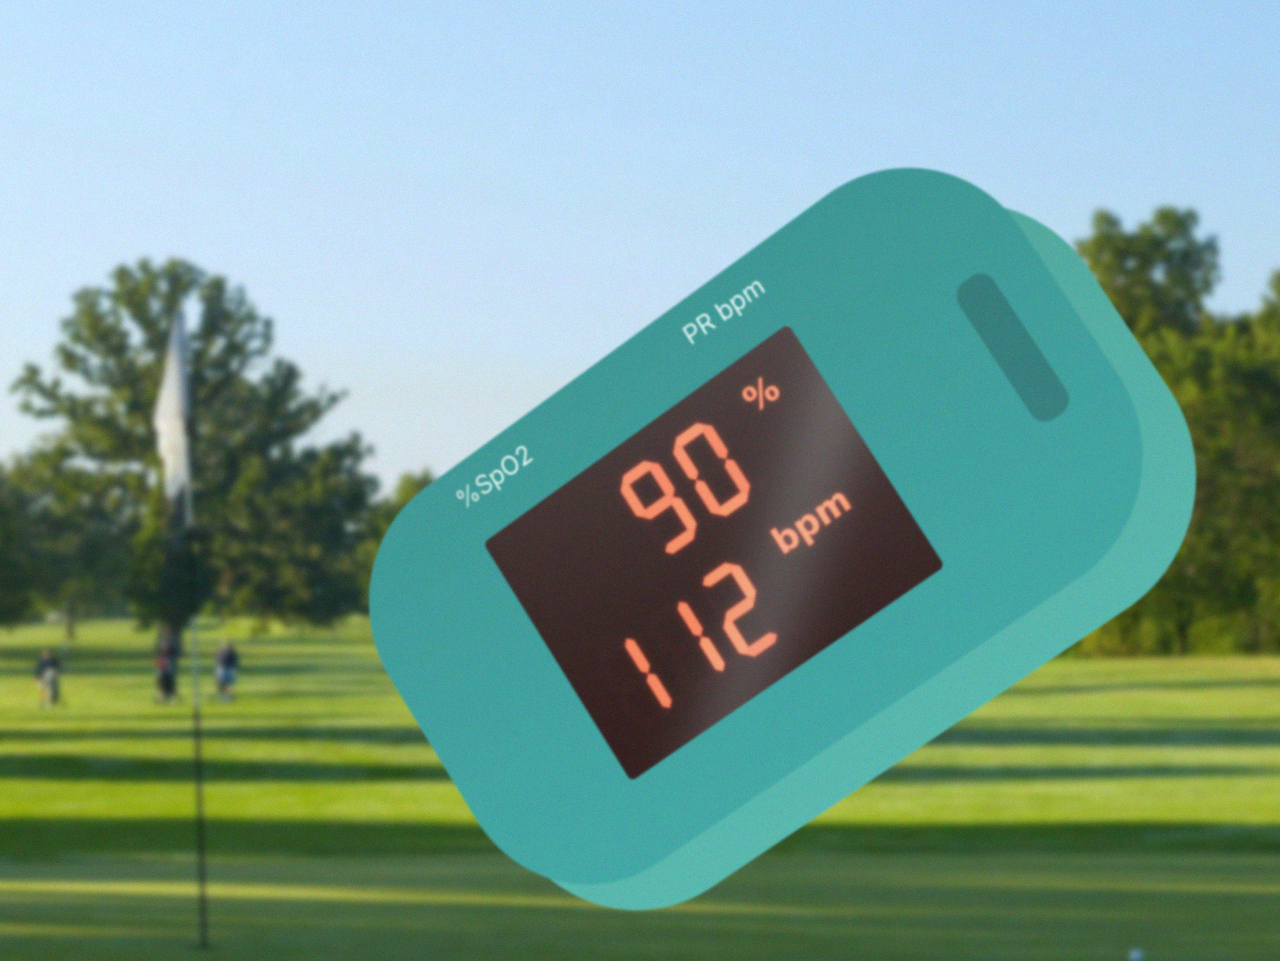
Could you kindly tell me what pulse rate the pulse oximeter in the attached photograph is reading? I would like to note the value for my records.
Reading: 112 bpm
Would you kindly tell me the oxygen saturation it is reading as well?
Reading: 90 %
